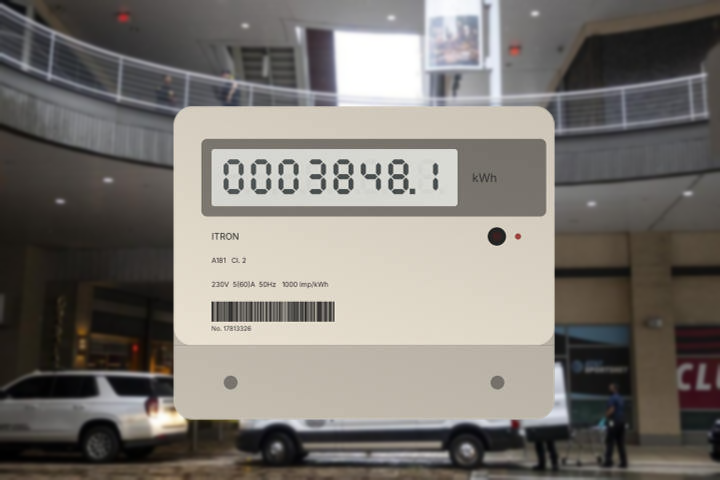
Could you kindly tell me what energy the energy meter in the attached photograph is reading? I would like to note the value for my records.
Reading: 3848.1 kWh
